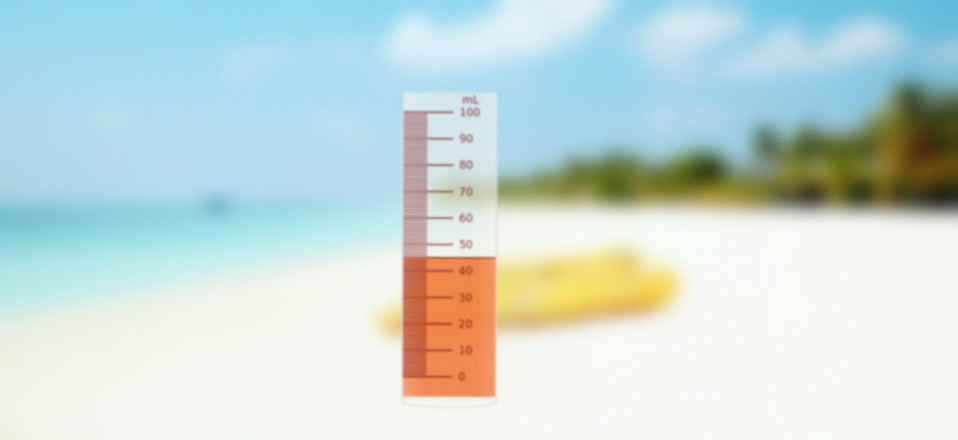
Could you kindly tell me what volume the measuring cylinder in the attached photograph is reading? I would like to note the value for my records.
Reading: 45 mL
